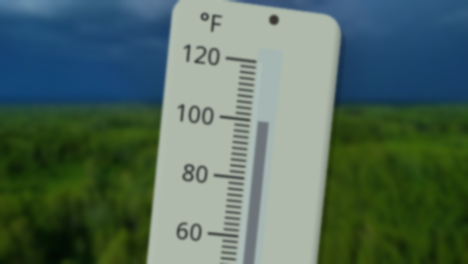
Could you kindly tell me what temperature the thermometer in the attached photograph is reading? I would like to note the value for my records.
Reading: 100 °F
